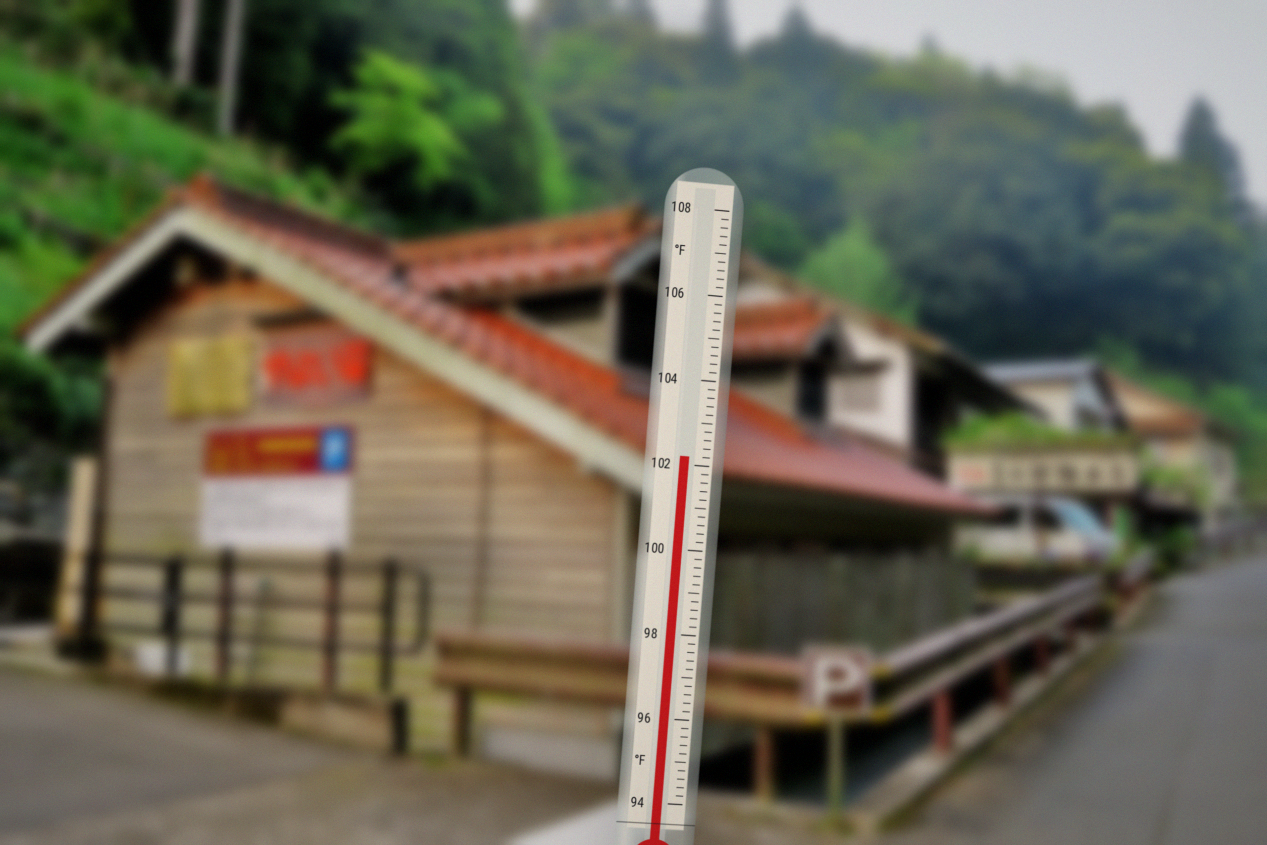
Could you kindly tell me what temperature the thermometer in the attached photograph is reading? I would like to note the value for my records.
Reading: 102.2 °F
